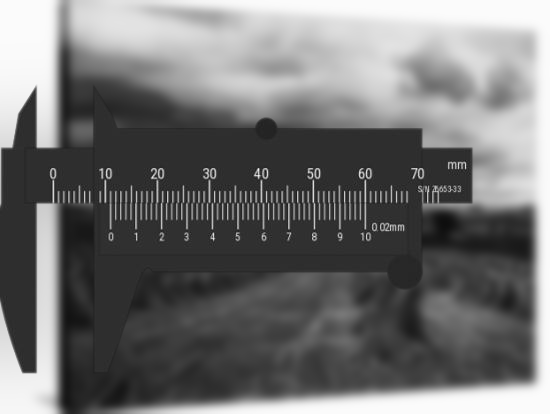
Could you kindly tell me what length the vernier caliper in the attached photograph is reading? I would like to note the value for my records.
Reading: 11.0 mm
